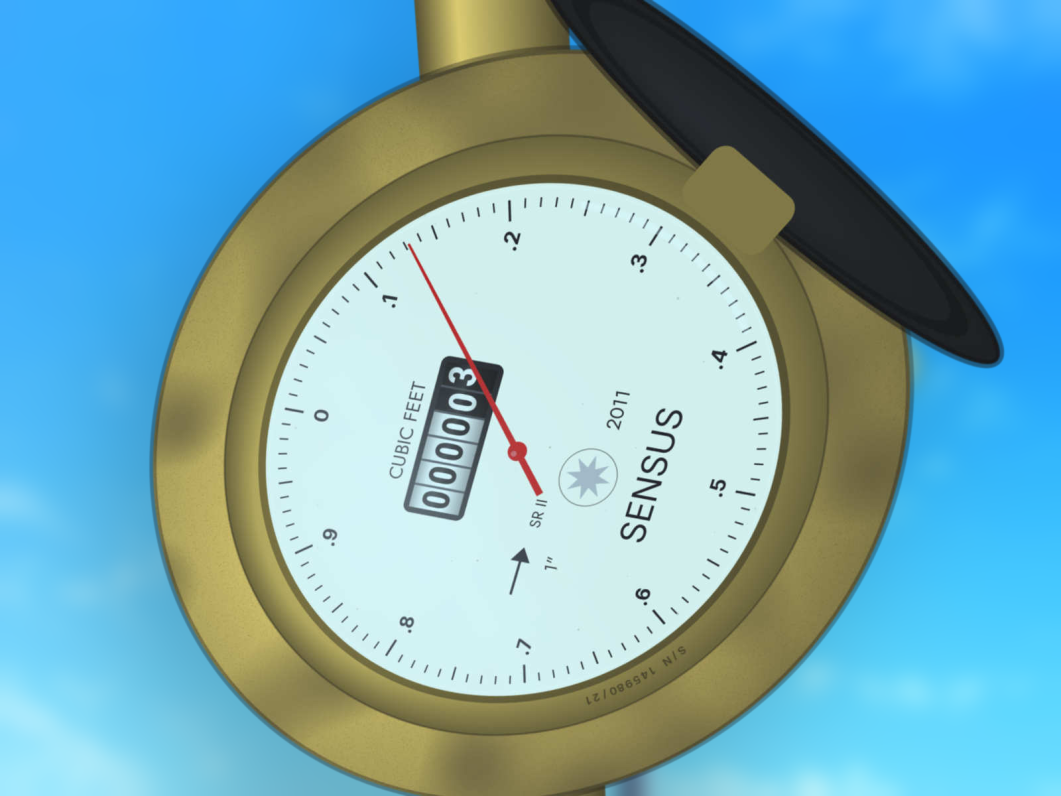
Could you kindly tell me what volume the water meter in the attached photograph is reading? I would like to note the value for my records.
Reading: 3.13 ft³
